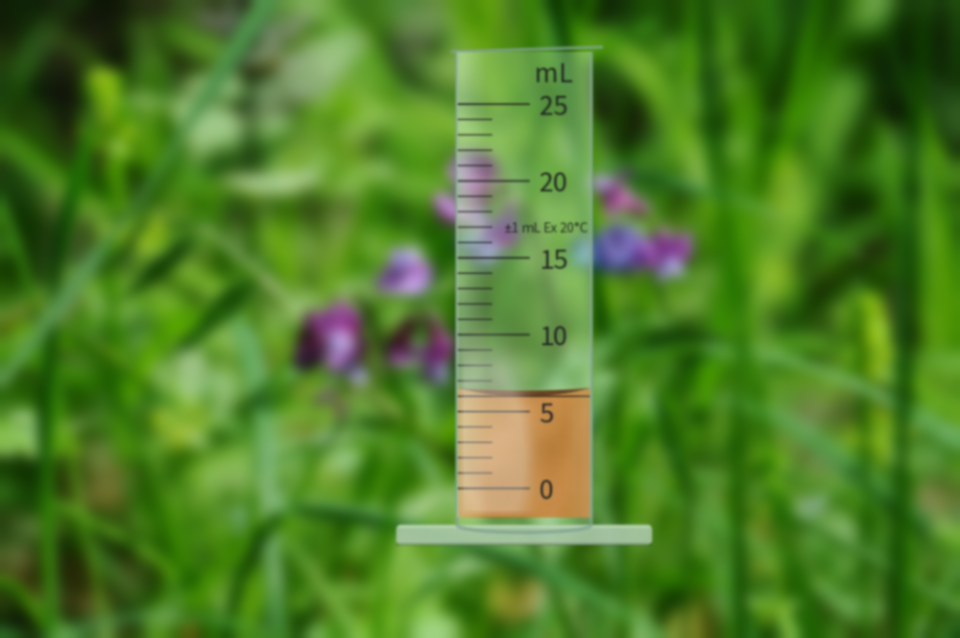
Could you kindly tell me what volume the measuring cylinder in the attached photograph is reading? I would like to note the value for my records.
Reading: 6 mL
